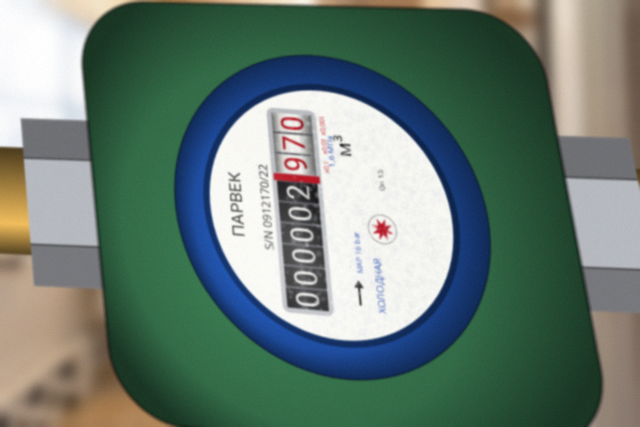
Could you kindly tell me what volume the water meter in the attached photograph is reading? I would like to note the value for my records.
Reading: 2.970 m³
